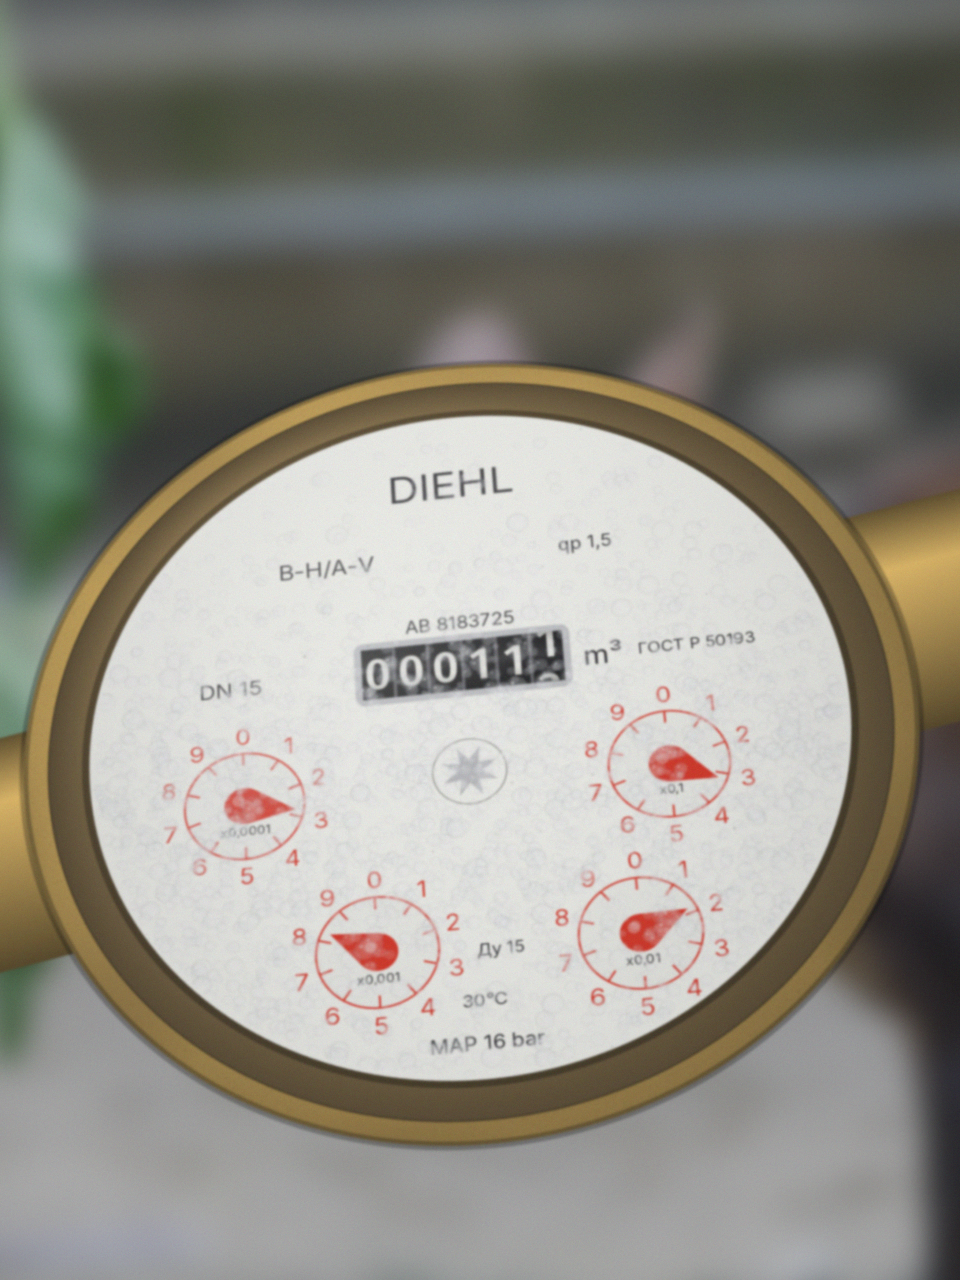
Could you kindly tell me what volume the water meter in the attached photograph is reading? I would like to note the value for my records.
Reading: 111.3182 m³
